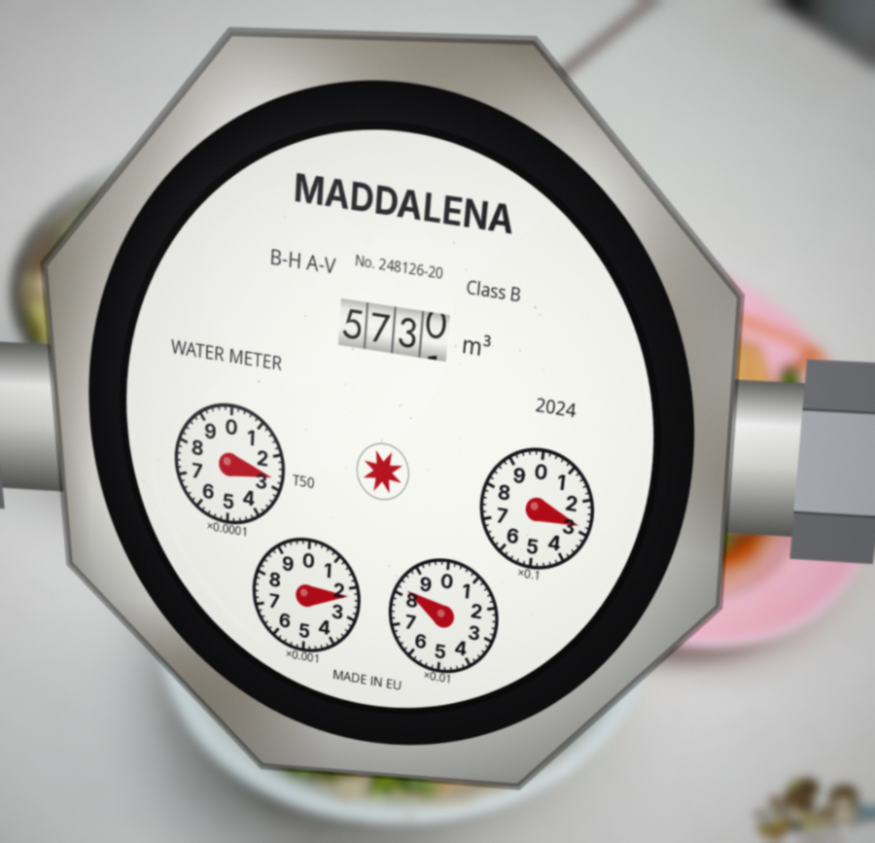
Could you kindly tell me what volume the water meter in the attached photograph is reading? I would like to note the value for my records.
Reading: 5730.2822 m³
